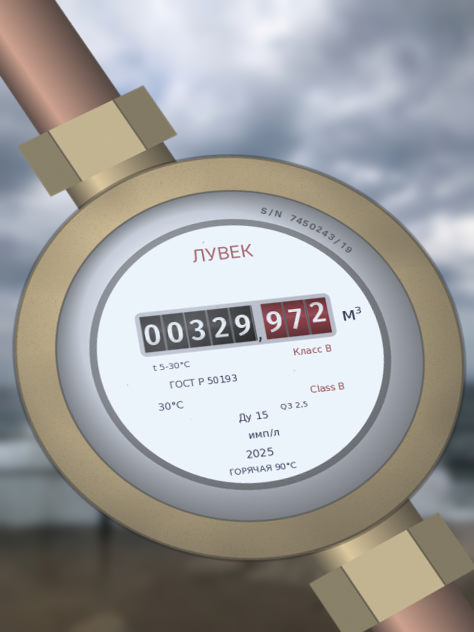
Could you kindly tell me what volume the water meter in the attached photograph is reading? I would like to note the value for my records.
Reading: 329.972 m³
